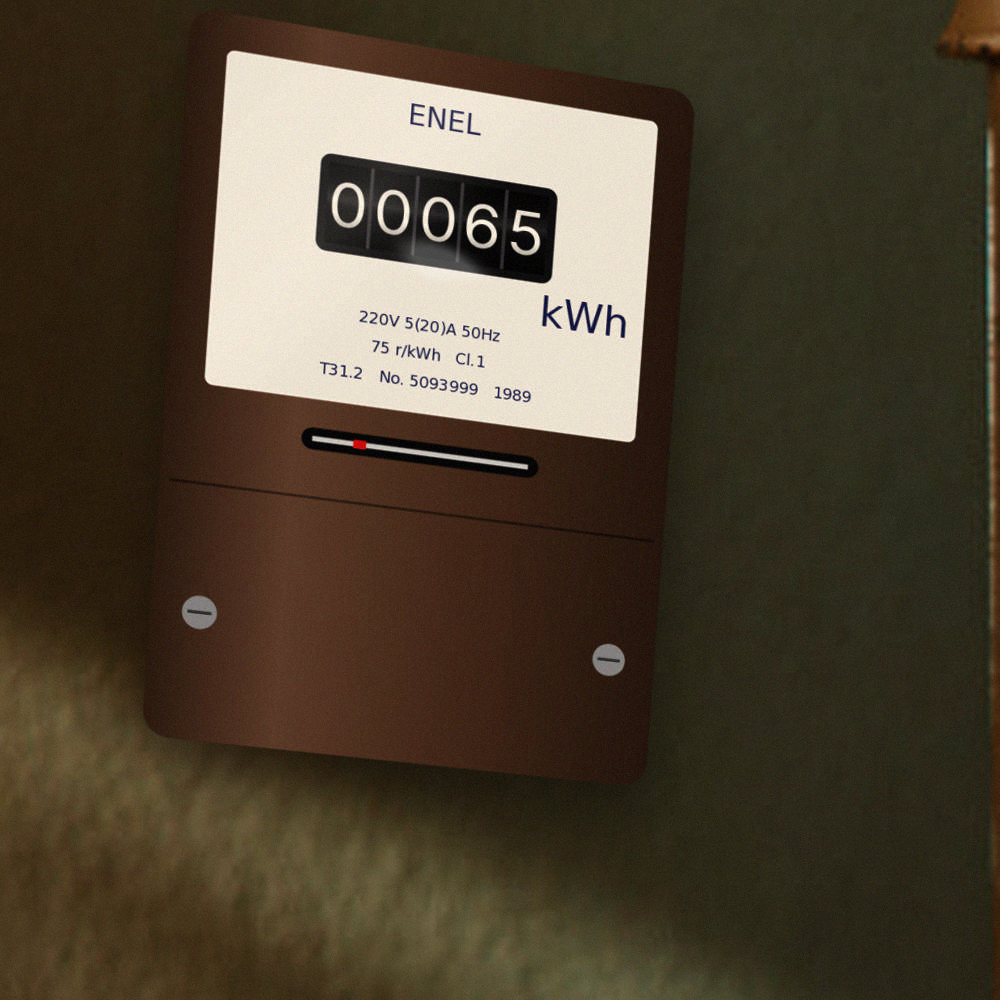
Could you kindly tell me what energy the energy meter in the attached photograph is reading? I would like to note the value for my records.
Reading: 65 kWh
